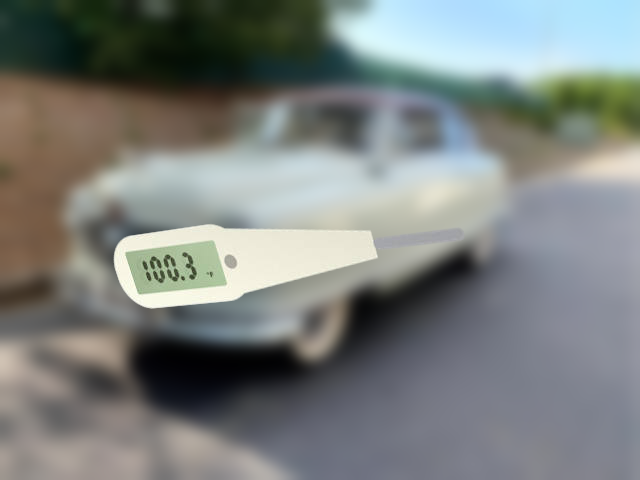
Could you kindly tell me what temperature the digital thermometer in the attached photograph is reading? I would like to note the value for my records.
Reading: 100.3 °F
